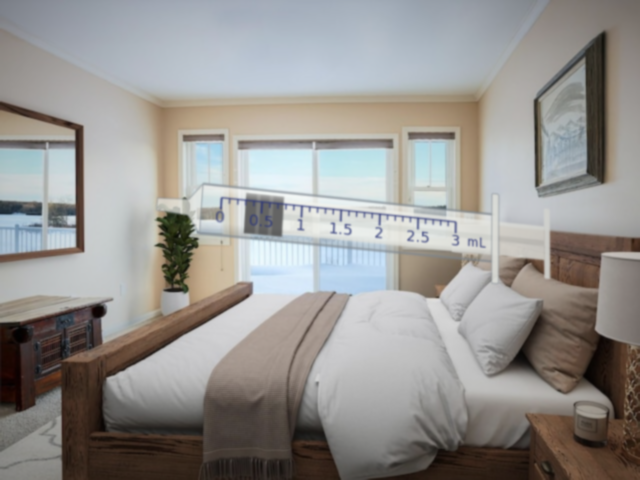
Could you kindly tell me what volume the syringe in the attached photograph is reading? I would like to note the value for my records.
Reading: 0.3 mL
